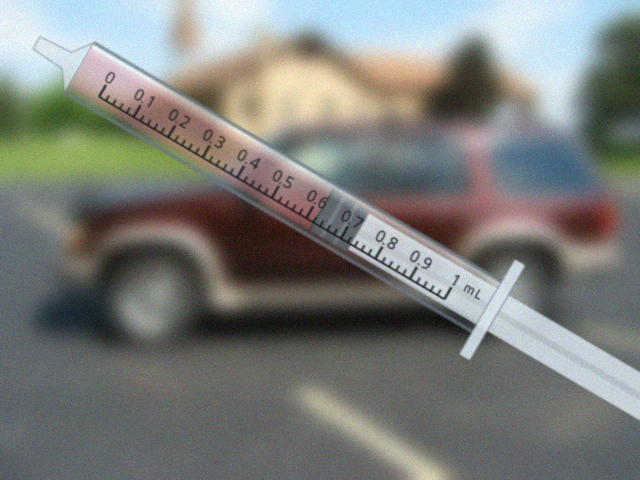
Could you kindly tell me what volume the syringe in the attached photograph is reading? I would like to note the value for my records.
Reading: 0.62 mL
